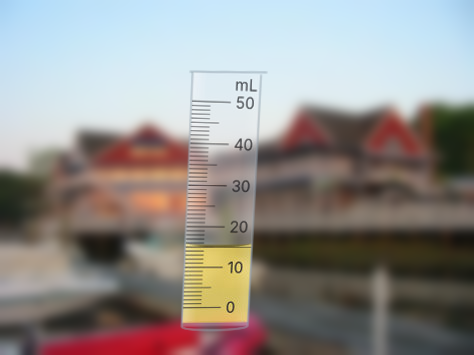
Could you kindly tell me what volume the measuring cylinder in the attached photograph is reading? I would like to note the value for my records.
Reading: 15 mL
